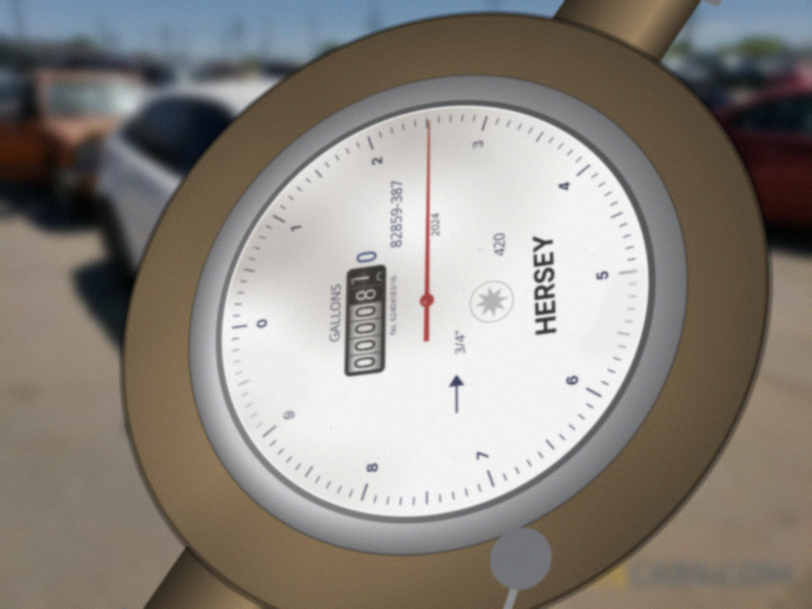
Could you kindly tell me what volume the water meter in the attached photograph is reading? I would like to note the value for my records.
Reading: 812.5 gal
